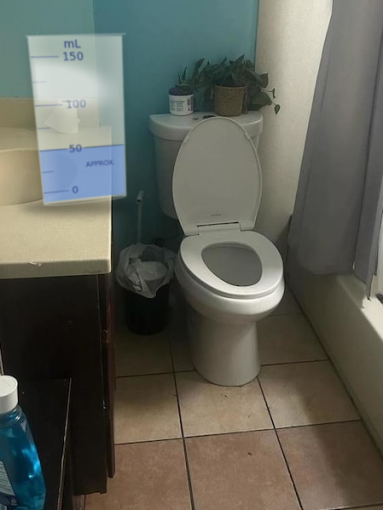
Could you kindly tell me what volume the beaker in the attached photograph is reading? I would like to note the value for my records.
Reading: 50 mL
